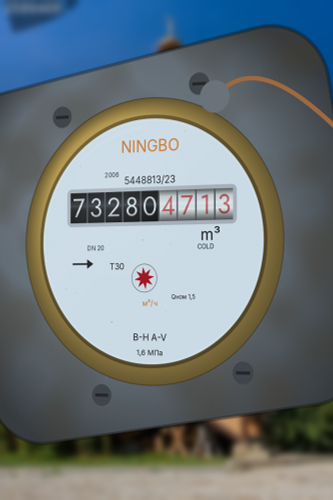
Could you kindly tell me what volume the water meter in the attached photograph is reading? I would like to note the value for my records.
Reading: 73280.4713 m³
